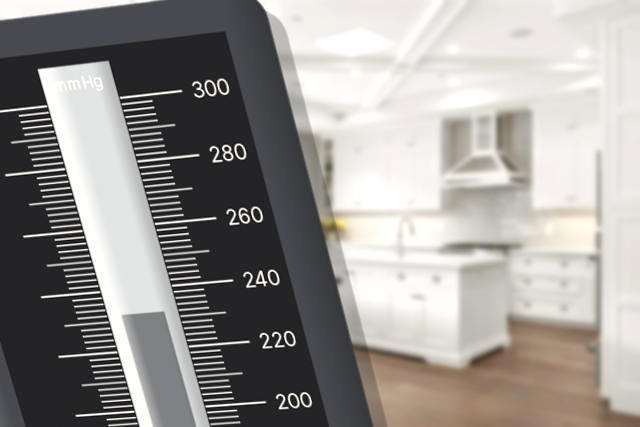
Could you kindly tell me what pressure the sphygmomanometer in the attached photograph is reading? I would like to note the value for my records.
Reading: 232 mmHg
